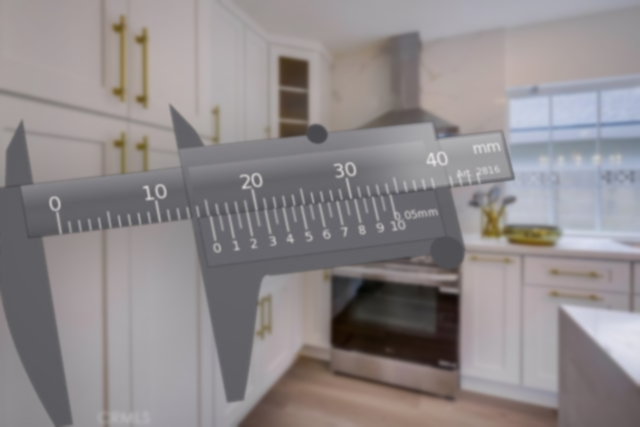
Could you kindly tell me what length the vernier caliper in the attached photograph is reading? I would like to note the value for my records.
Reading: 15.2 mm
